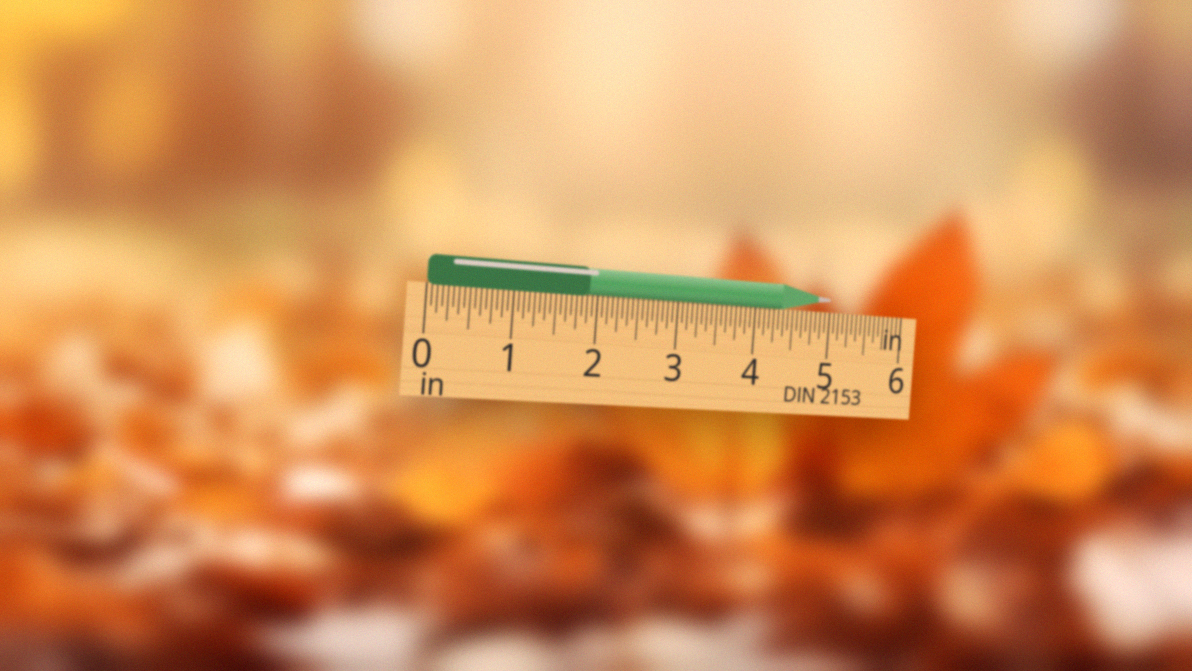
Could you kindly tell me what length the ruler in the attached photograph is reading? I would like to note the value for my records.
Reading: 5 in
